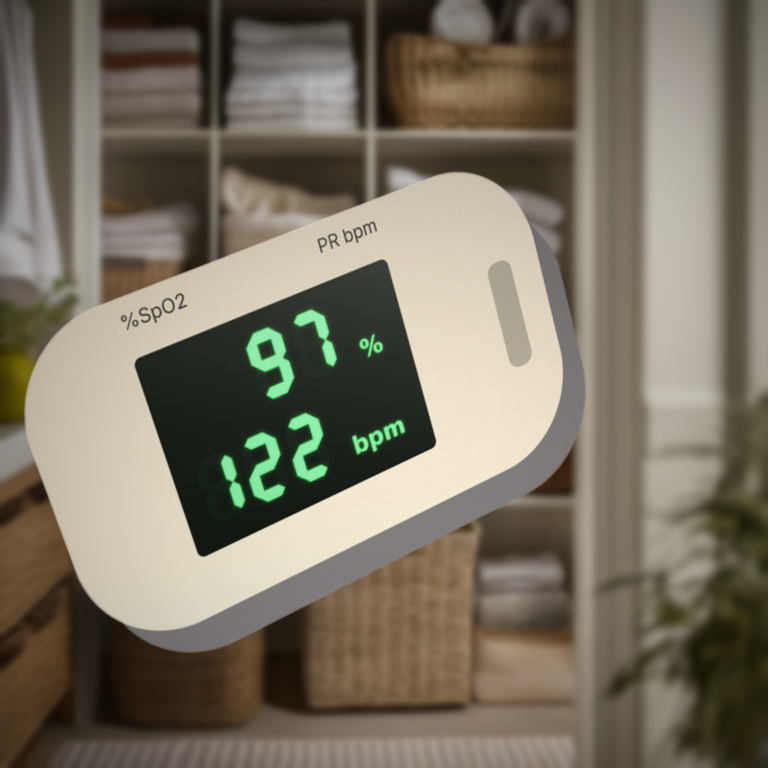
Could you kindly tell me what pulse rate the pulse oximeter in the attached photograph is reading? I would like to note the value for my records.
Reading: 122 bpm
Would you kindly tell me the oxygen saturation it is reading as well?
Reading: 97 %
